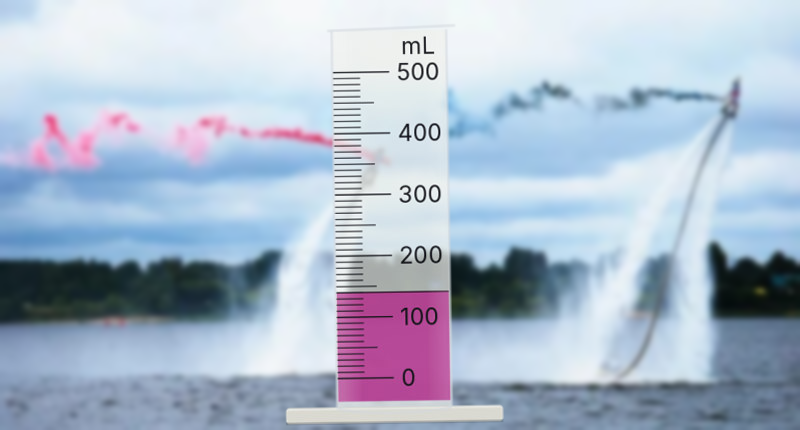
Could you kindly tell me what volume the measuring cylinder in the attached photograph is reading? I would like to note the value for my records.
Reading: 140 mL
